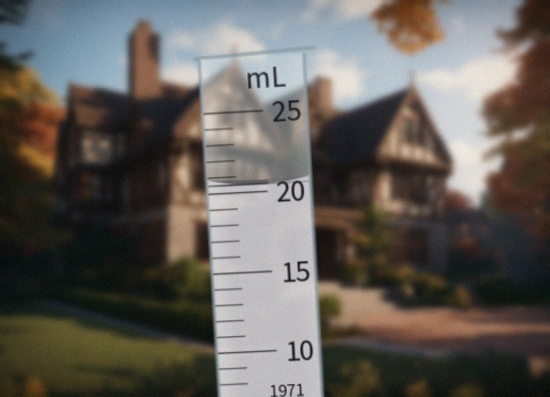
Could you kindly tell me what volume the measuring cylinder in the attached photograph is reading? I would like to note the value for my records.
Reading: 20.5 mL
